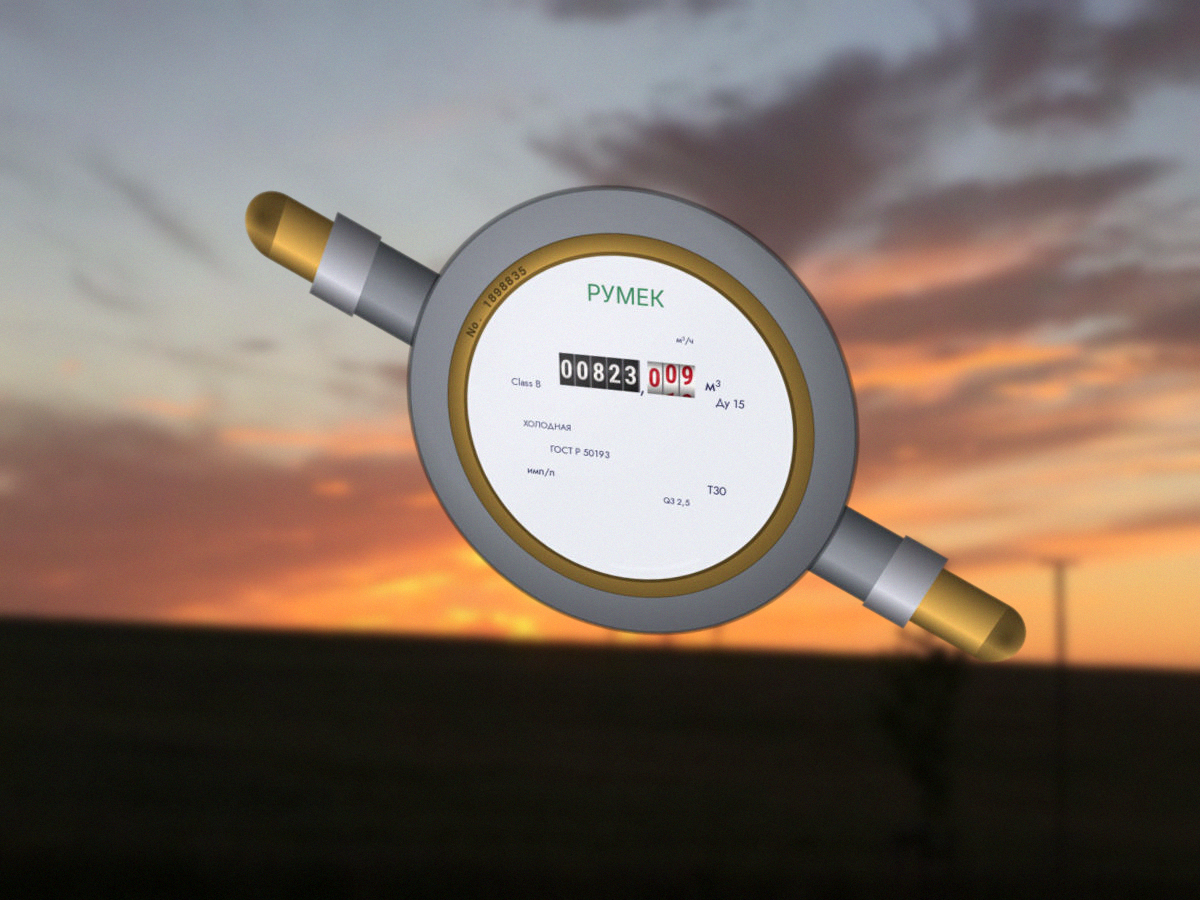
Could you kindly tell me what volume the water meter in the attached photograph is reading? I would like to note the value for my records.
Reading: 823.009 m³
